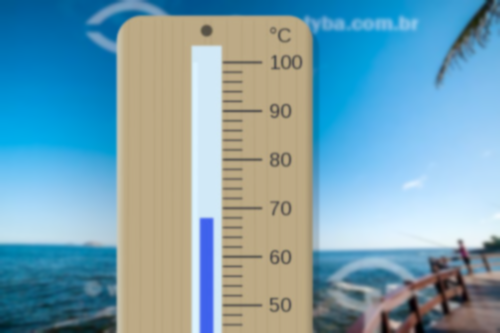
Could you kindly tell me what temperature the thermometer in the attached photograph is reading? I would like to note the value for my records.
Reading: 68 °C
